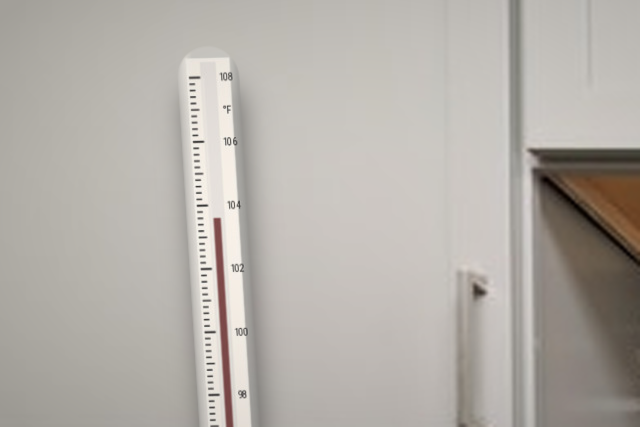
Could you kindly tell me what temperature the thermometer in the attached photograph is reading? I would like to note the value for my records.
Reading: 103.6 °F
